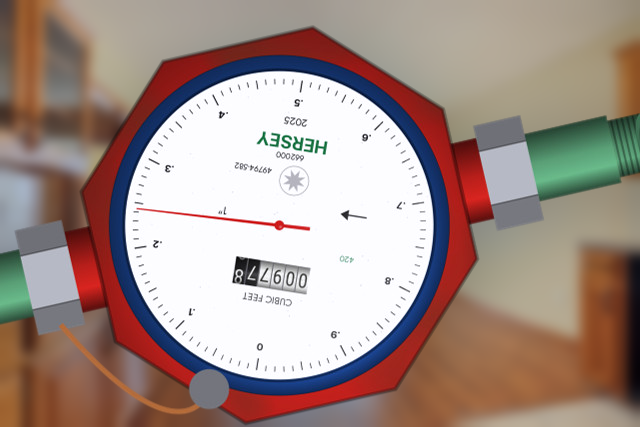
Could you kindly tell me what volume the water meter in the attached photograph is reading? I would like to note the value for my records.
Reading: 9778.24 ft³
